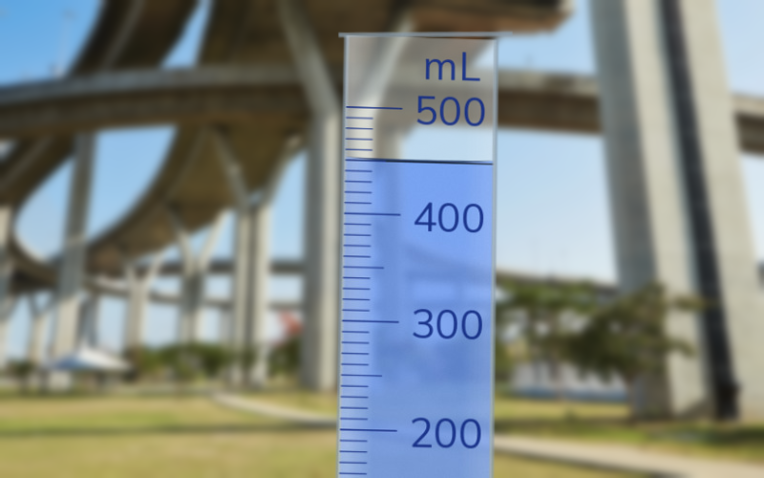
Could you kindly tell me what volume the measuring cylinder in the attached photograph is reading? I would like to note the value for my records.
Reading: 450 mL
